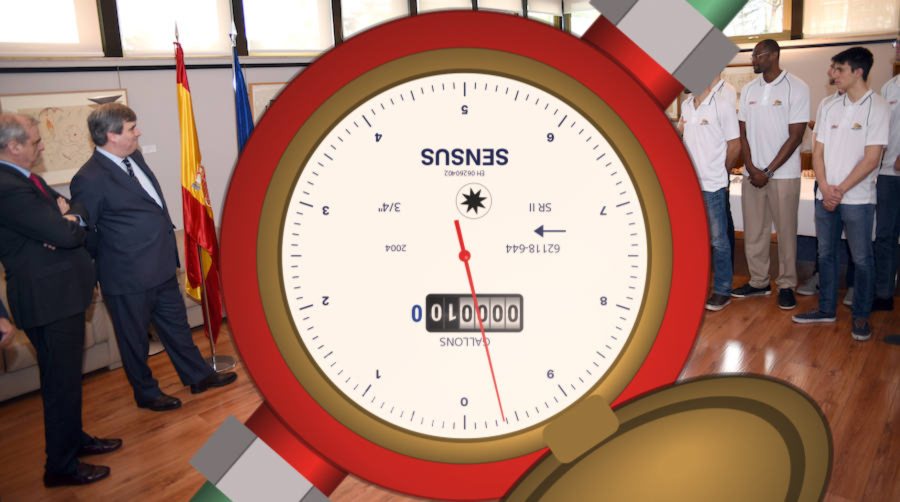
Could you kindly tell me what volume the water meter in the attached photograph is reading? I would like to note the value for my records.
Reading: 99.6 gal
